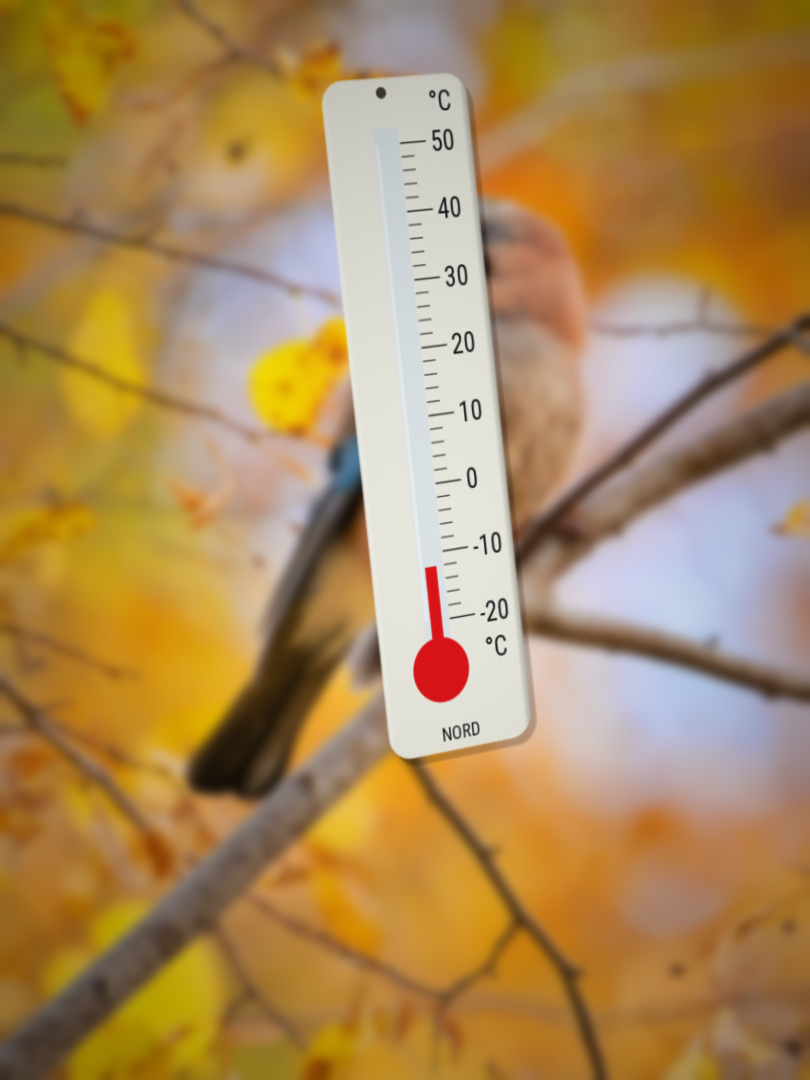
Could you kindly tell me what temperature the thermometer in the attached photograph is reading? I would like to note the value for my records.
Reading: -12 °C
